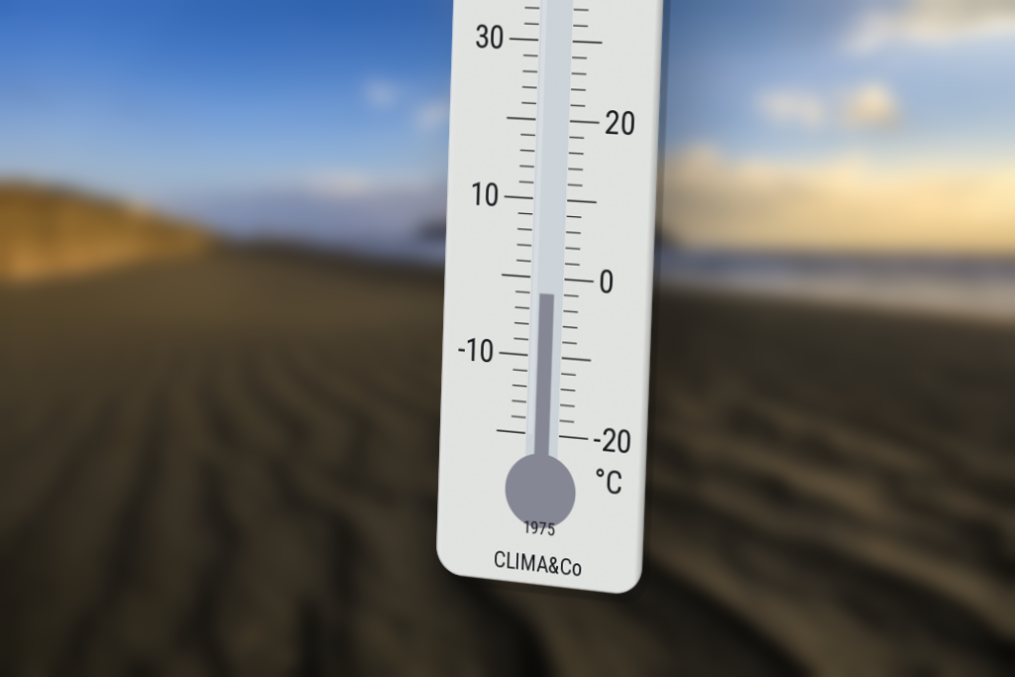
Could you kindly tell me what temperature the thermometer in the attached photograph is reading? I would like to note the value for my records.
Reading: -2 °C
